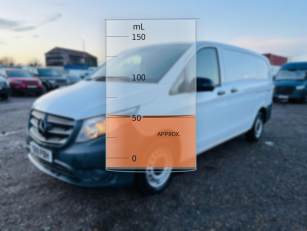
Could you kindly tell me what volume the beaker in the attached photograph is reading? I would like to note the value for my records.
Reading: 50 mL
